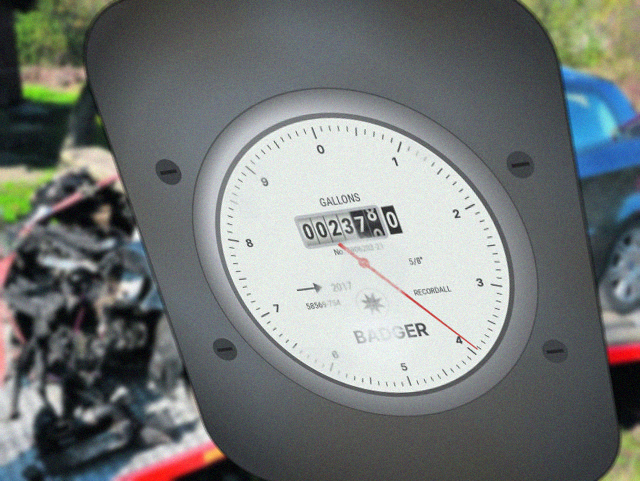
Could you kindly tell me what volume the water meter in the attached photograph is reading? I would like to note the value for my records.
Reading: 23783.9 gal
